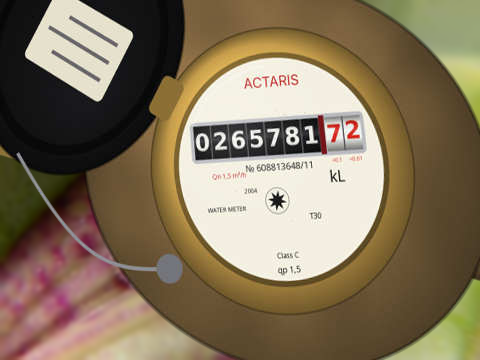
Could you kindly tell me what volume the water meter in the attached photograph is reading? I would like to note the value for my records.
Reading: 265781.72 kL
